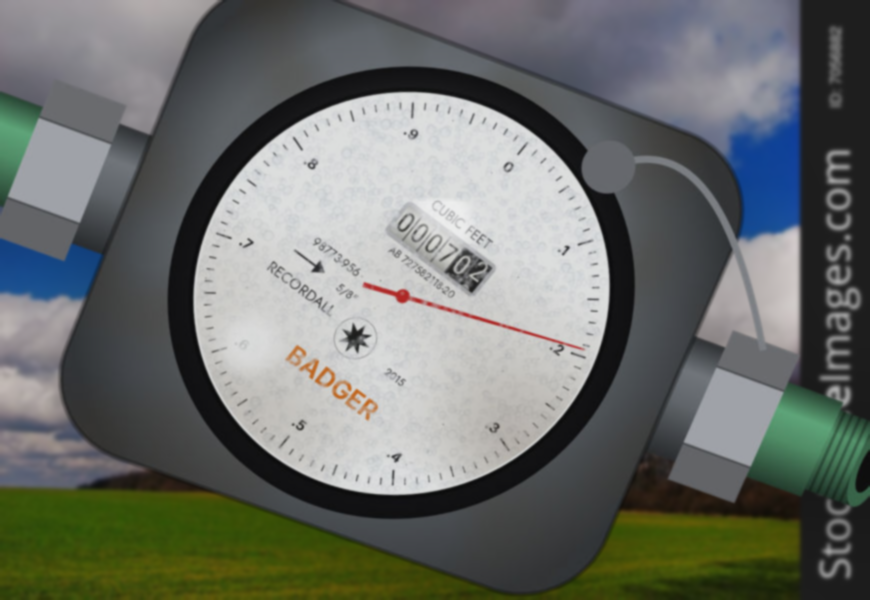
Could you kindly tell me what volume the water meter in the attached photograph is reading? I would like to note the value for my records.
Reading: 702.19 ft³
